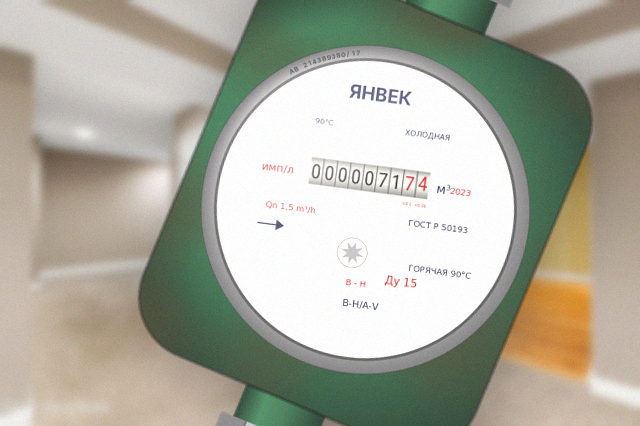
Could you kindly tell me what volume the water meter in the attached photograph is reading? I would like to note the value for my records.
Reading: 71.74 m³
